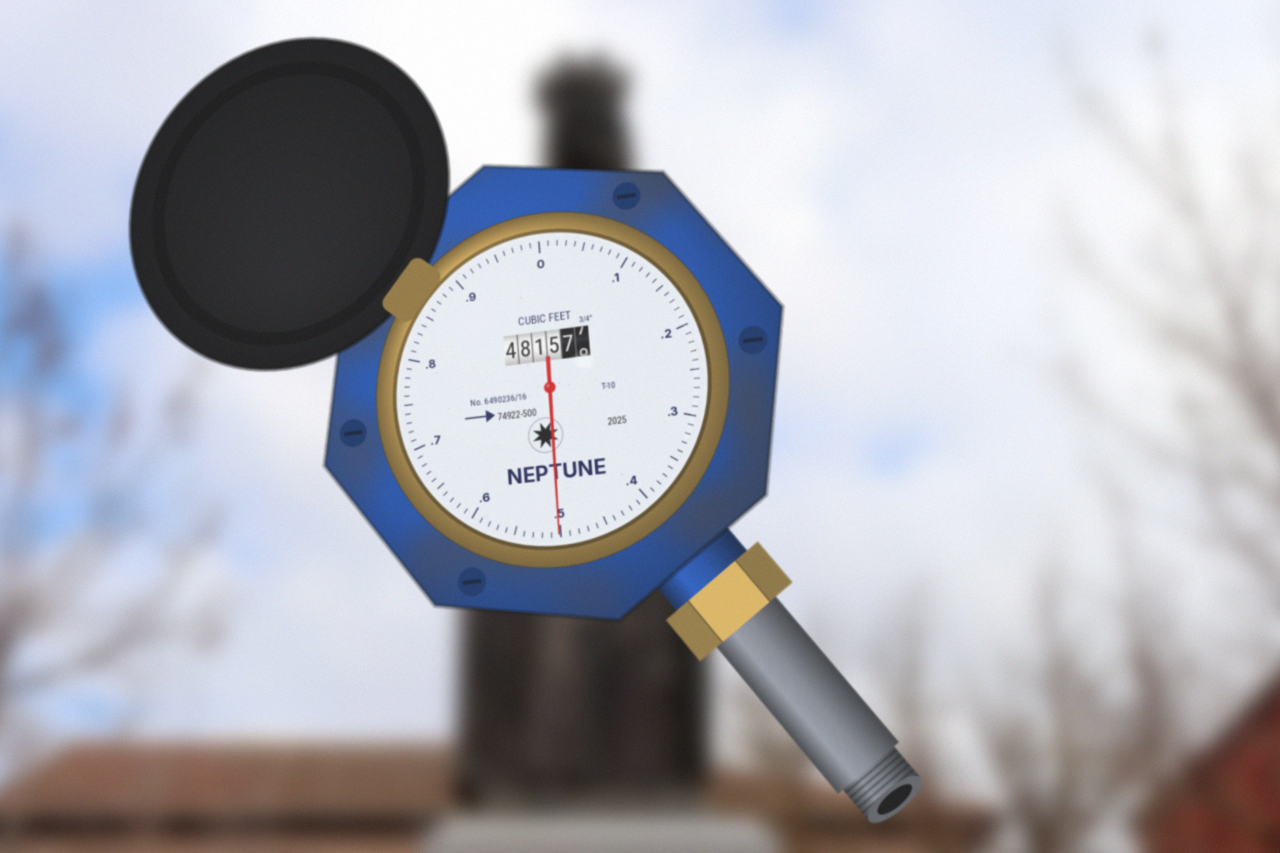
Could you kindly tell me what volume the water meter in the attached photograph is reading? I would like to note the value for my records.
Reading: 481577.50 ft³
